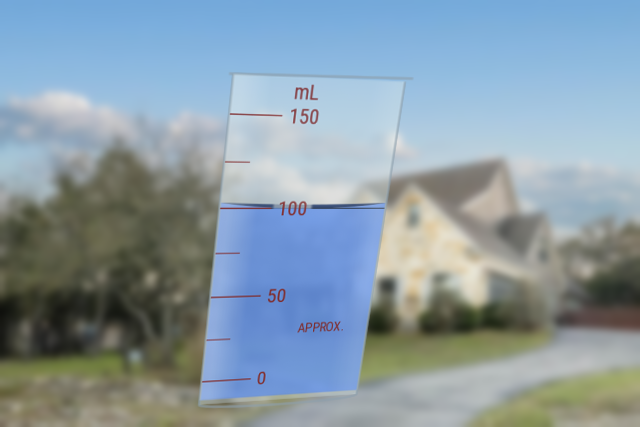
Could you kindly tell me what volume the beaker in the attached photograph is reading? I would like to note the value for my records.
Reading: 100 mL
